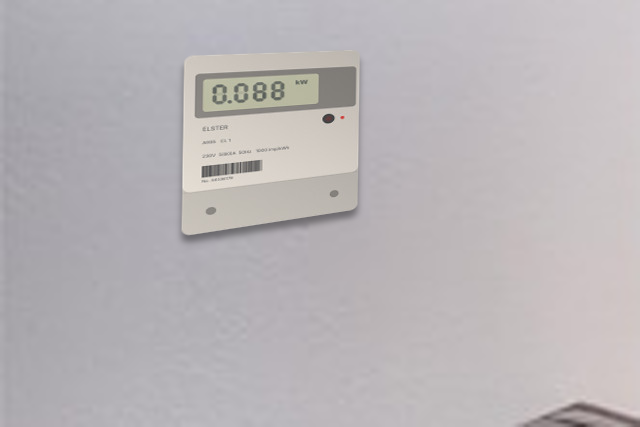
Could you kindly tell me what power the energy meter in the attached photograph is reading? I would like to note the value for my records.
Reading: 0.088 kW
